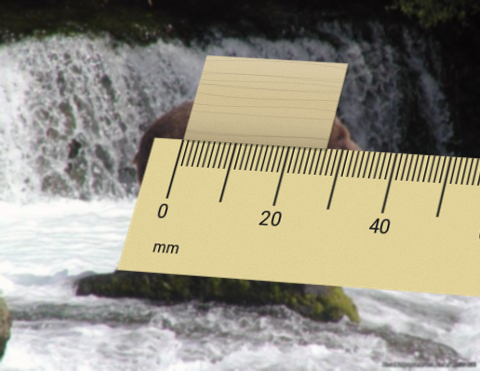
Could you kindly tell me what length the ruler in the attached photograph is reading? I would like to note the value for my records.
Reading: 27 mm
